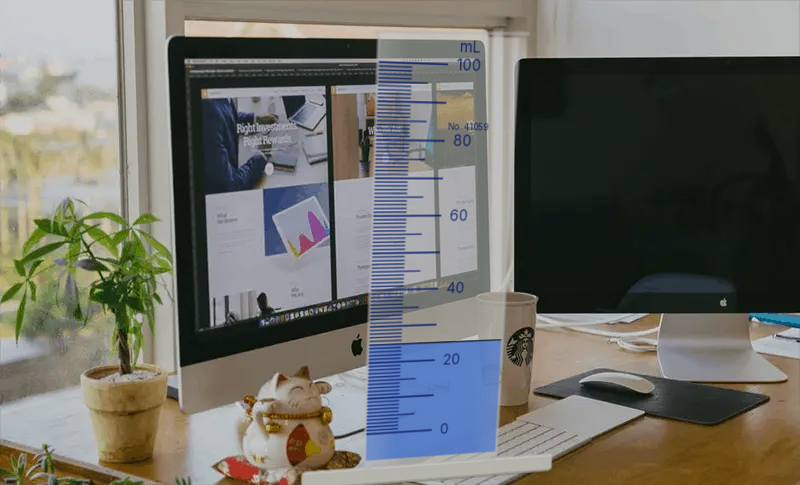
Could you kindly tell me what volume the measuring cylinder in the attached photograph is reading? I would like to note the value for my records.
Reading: 25 mL
